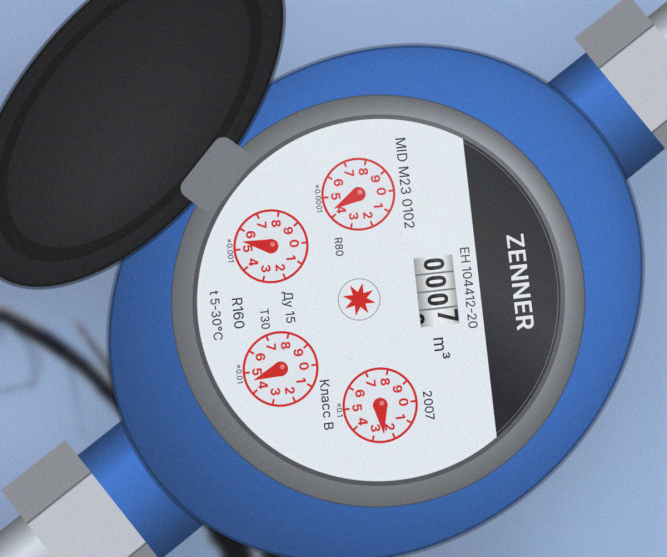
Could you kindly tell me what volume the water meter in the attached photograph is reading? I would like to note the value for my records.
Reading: 7.2454 m³
